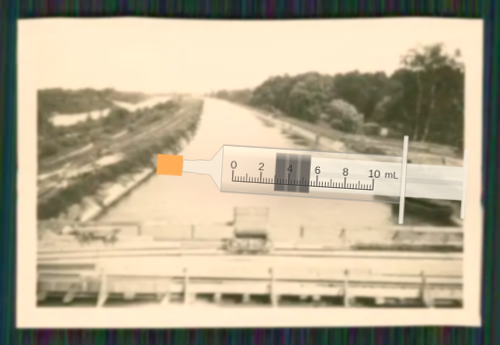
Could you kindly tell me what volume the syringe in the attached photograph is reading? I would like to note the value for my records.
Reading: 3 mL
